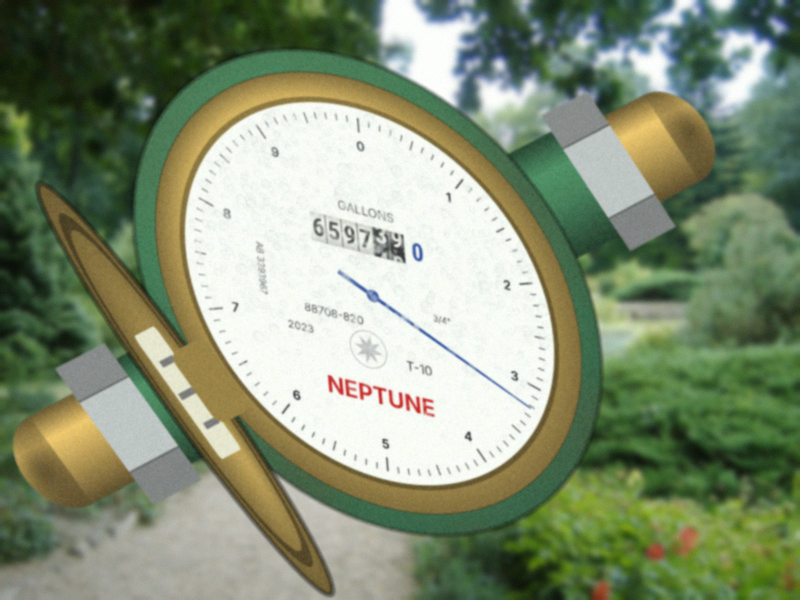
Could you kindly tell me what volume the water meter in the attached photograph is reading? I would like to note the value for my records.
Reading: 6597393.2 gal
